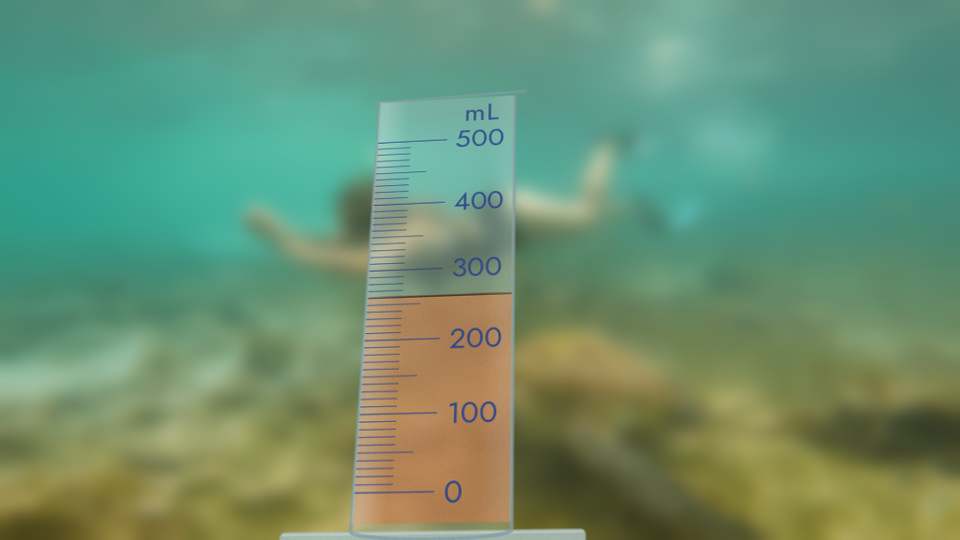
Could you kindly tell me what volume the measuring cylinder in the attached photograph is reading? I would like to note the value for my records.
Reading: 260 mL
